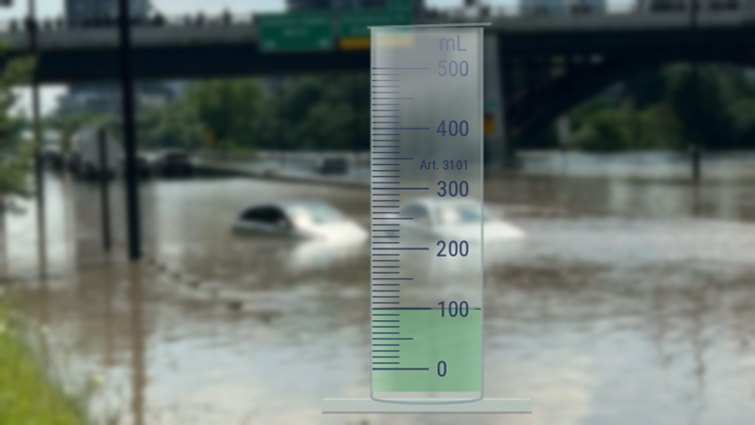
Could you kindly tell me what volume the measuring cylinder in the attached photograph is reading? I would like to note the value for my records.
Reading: 100 mL
